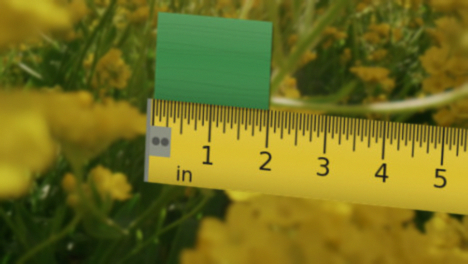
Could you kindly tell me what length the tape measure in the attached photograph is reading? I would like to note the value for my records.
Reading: 2 in
